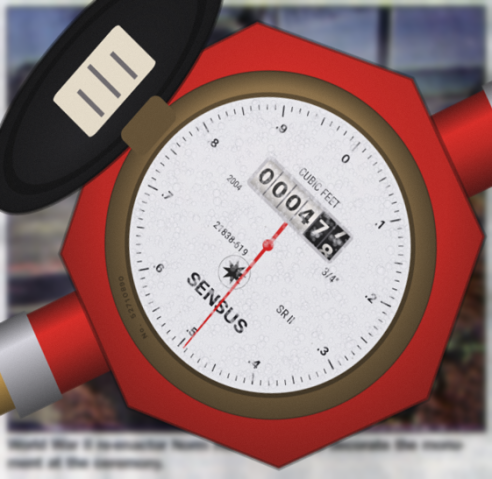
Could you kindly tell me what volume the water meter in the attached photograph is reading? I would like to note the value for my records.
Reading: 477.49 ft³
